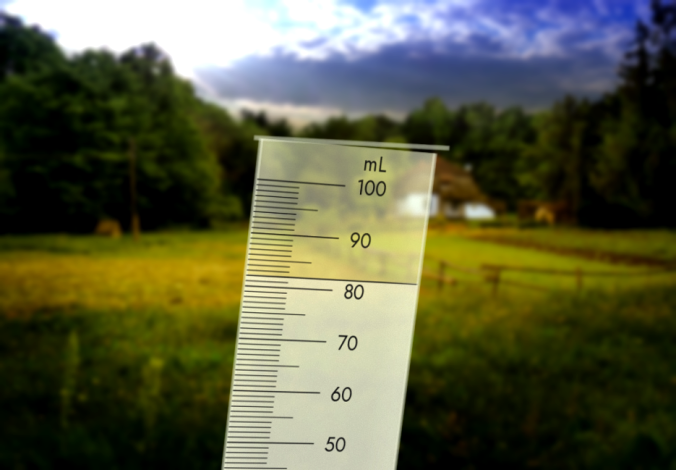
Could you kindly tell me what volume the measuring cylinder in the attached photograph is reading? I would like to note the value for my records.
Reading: 82 mL
